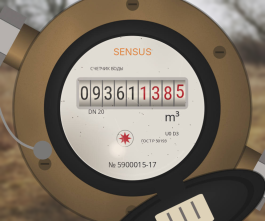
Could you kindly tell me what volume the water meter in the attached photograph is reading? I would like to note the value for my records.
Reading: 9361.1385 m³
